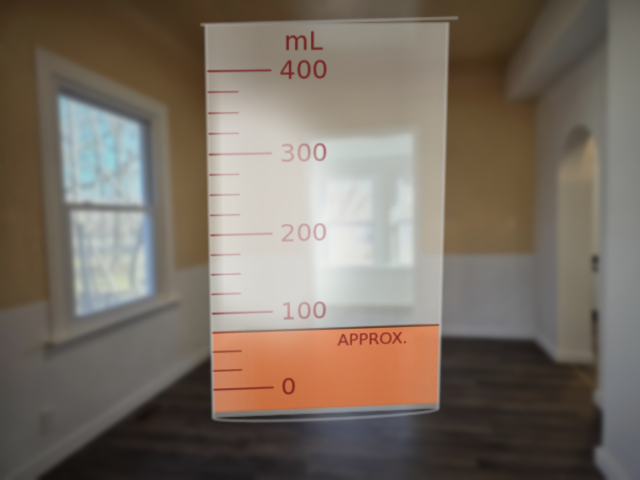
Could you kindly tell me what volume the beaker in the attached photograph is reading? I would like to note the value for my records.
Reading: 75 mL
